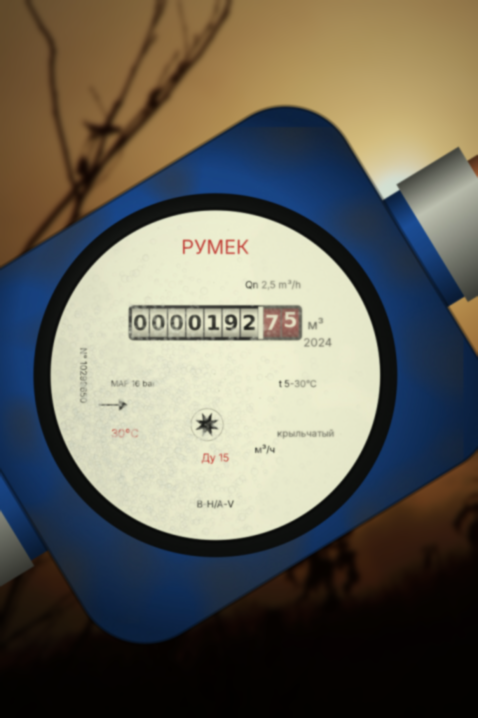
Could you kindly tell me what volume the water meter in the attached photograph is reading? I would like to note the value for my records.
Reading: 192.75 m³
